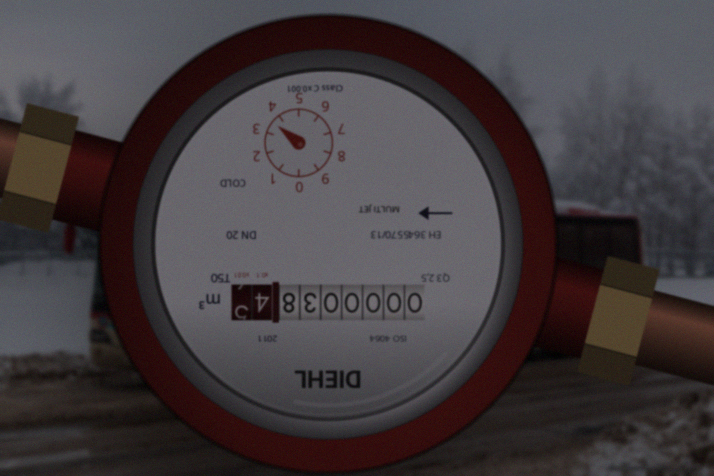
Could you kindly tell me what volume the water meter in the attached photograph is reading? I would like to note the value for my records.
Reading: 38.453 m³
